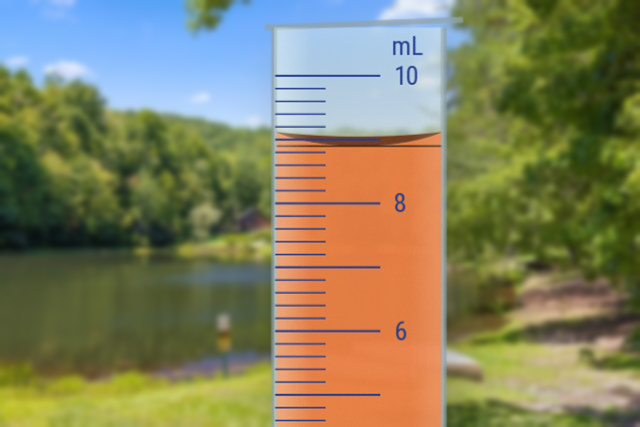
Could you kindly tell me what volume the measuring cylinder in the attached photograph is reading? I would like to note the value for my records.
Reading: 8.9 mL
